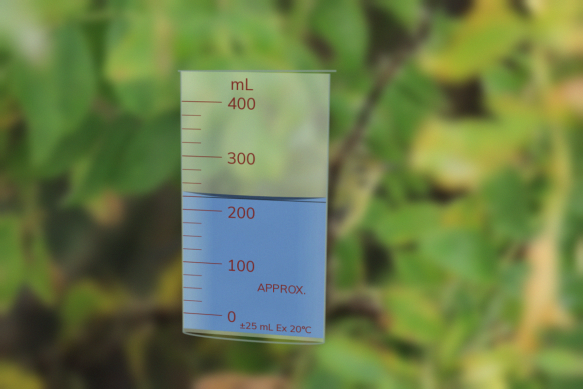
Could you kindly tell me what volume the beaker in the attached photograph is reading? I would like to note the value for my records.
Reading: 225 mL
